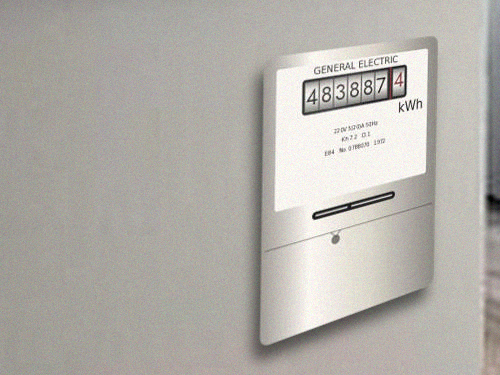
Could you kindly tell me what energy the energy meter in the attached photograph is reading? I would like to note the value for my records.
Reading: 483887.4 kWh
